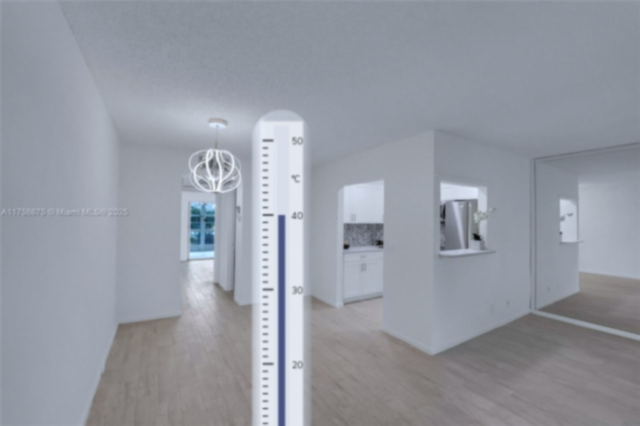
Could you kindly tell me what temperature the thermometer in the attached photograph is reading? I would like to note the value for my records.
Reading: 40 °C
